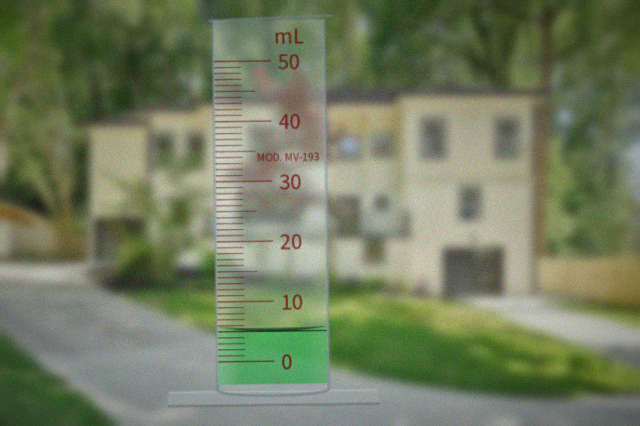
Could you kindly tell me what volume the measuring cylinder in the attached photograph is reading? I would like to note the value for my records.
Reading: 5 mL
